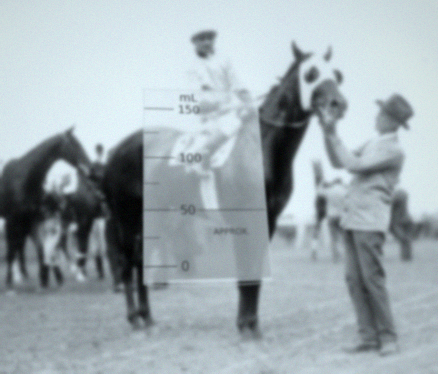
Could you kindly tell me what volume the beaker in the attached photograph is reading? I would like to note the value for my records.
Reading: 50 mL
